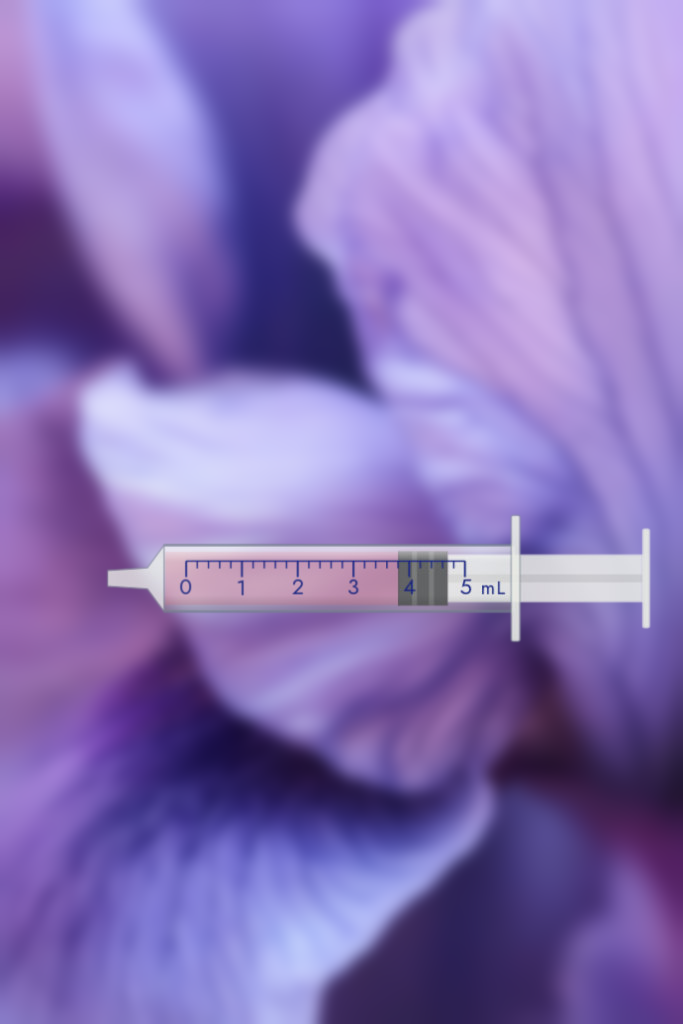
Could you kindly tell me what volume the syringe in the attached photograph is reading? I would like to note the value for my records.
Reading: 3.8 mL
